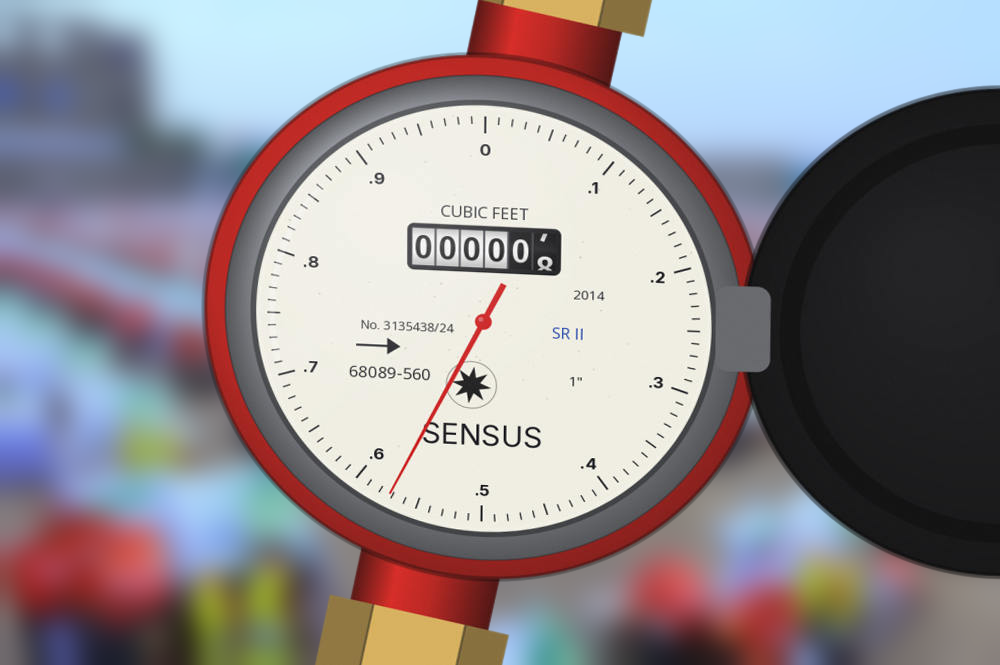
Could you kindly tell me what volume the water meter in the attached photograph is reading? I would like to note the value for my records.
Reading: 7.57 ft³
